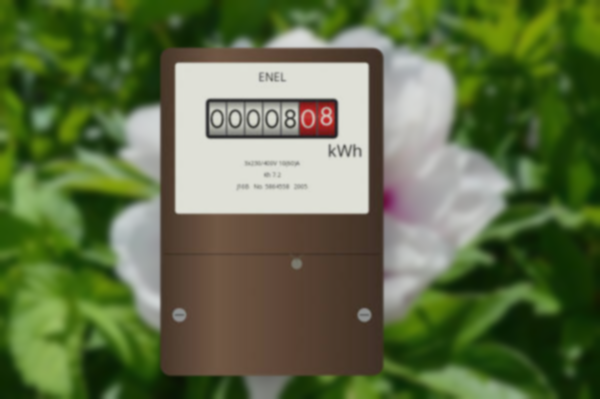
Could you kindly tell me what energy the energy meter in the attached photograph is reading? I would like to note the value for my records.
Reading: 8.08 kWh
